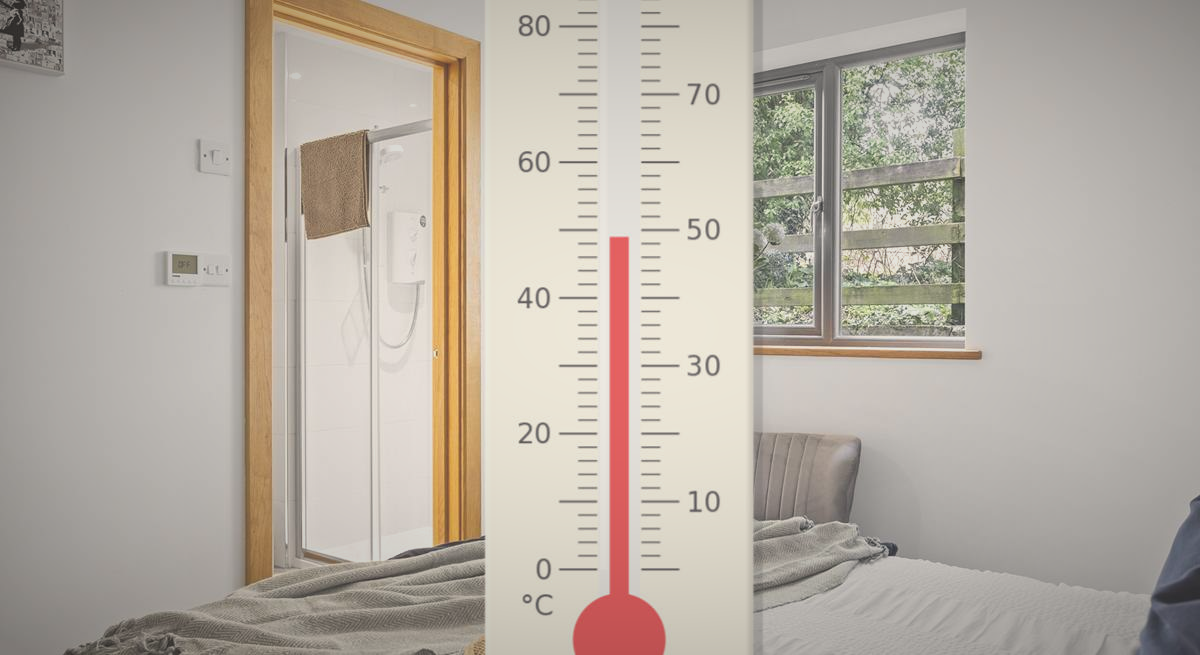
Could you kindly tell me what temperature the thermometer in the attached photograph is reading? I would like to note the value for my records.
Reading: 49 °C
